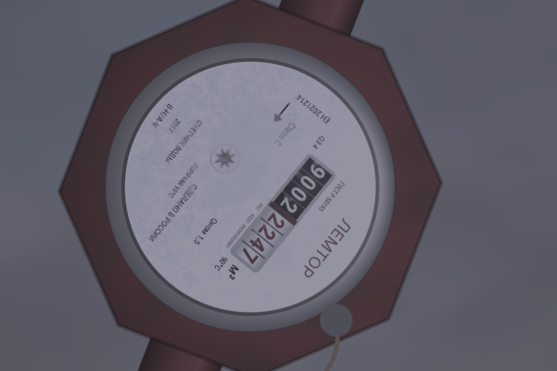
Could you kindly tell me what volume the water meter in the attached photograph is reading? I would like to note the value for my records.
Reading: 9002.2247 m³
